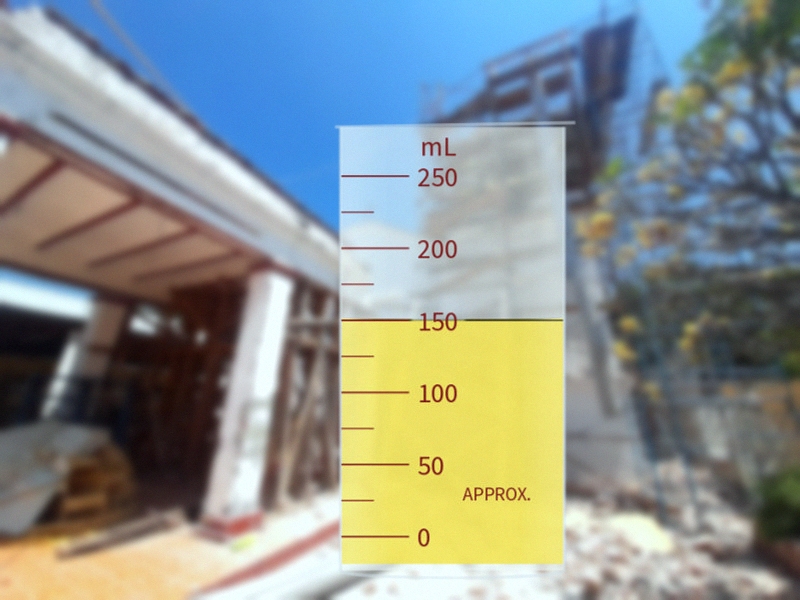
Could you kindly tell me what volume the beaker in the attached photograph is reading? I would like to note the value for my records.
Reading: 150 mL
